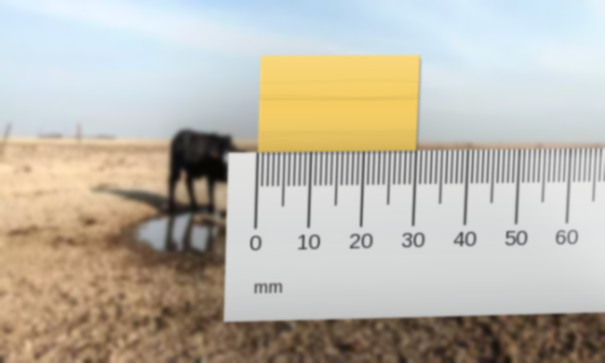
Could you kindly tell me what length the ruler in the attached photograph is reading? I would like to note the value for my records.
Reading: 30 mm
